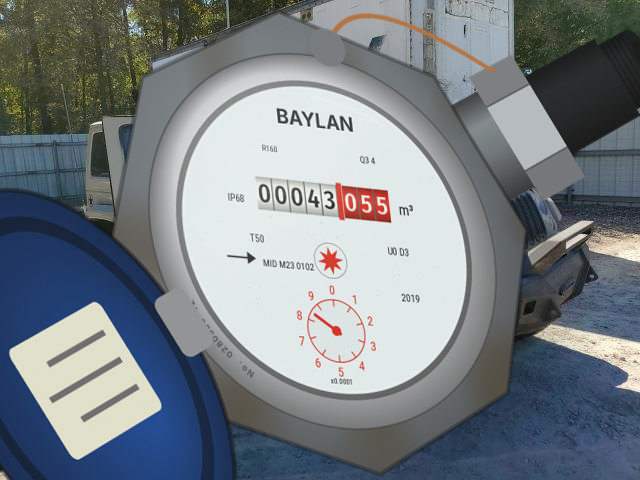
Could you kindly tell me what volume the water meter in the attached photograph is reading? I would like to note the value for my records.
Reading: 43.0558 m³
